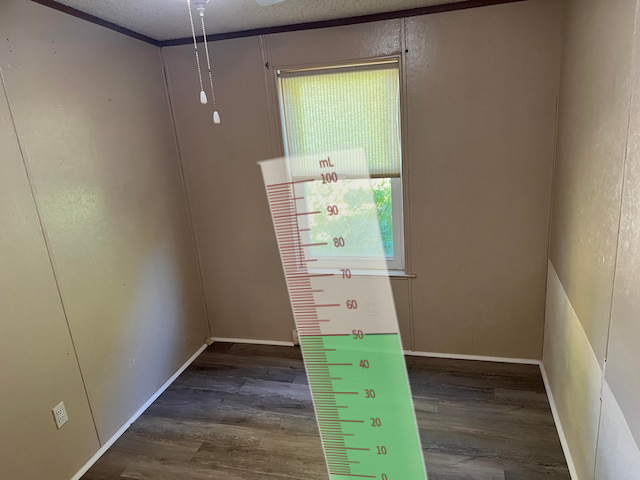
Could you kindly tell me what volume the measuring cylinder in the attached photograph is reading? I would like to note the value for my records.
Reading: 50 mL
